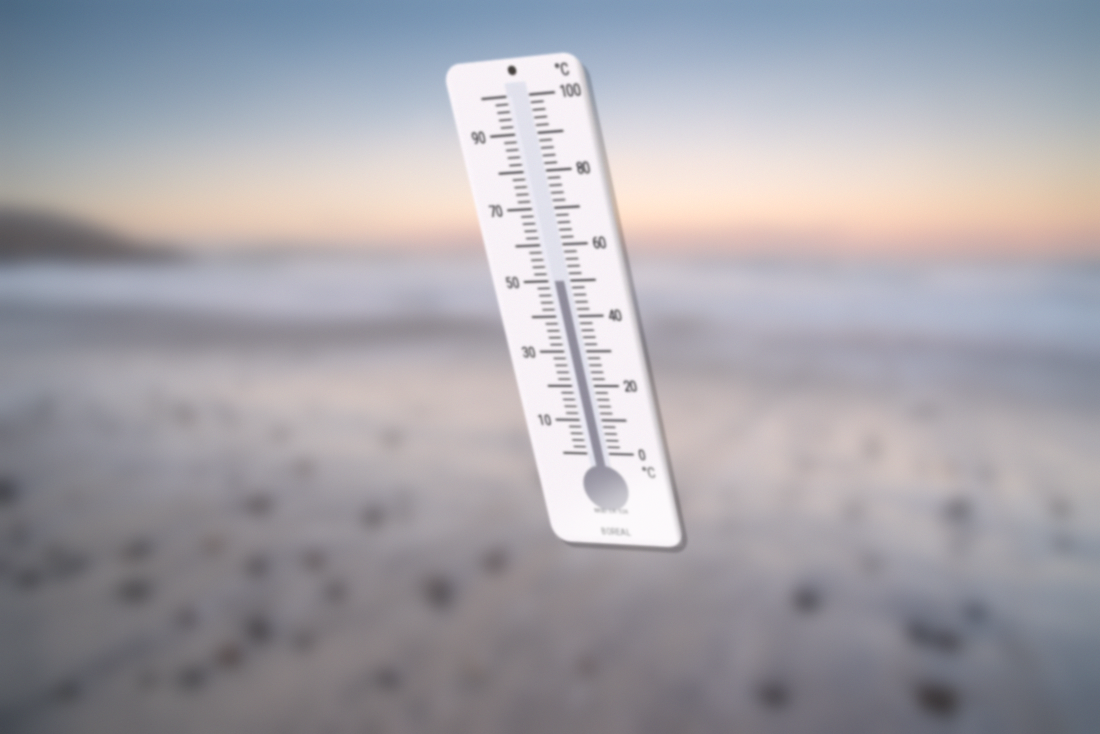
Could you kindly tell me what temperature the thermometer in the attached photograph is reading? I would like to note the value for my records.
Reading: 50 °C
